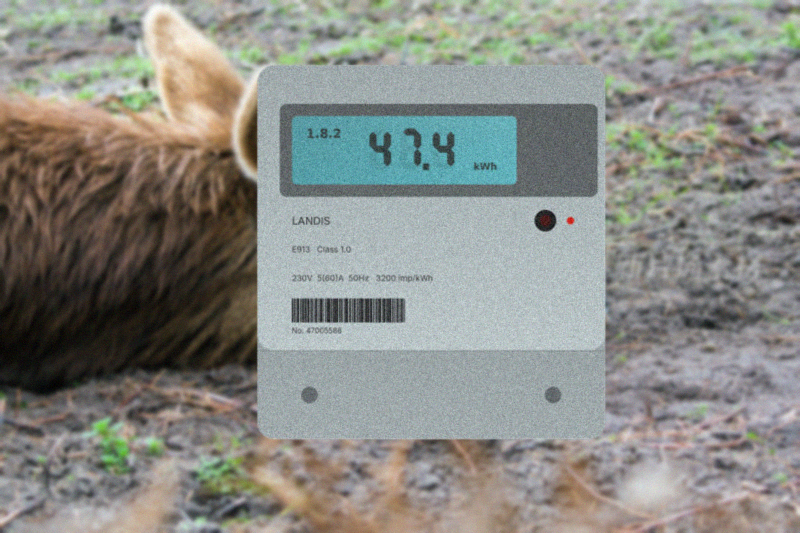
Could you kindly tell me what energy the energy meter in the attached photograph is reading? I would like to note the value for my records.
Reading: 47.4 kWh
